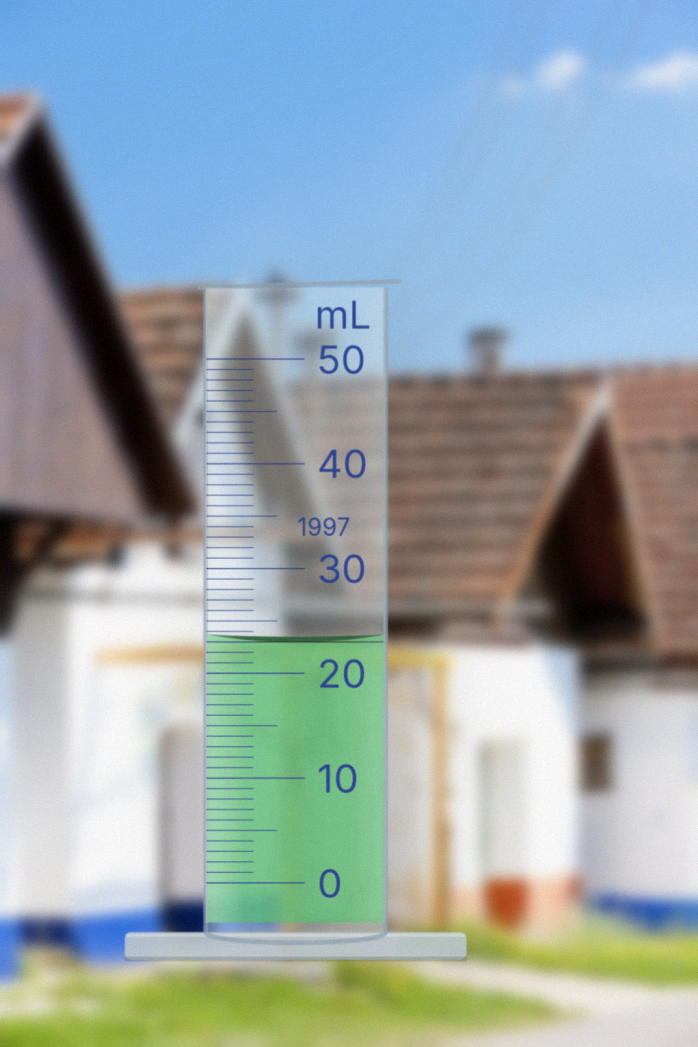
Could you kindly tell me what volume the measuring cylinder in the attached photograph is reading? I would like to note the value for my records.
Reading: 23 mL
